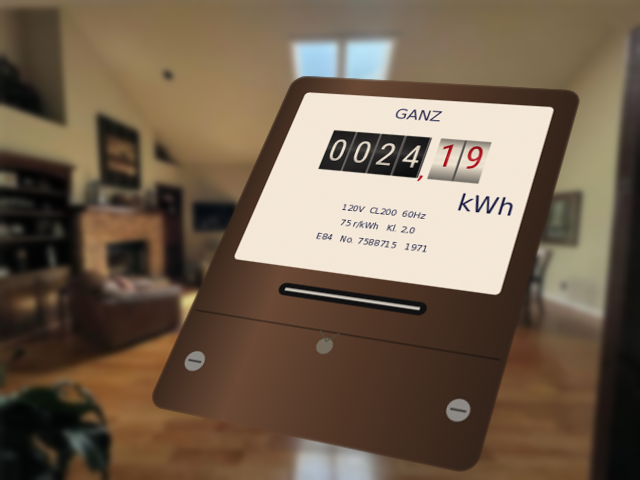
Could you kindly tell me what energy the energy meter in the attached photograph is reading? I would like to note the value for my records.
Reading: 24.19 kWh
